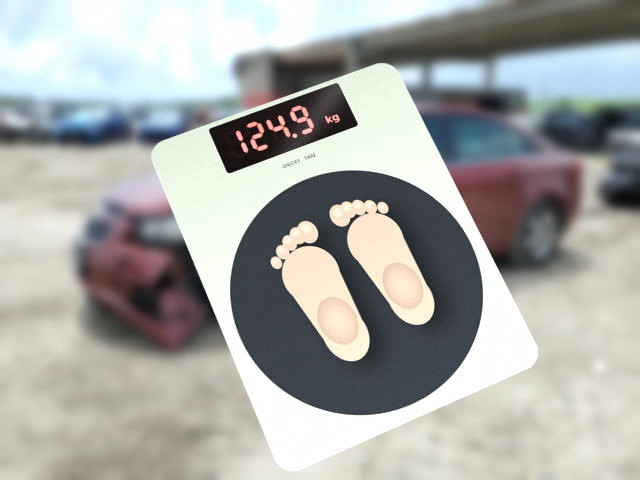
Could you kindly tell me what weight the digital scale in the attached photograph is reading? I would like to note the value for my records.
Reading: 124.9 kg
